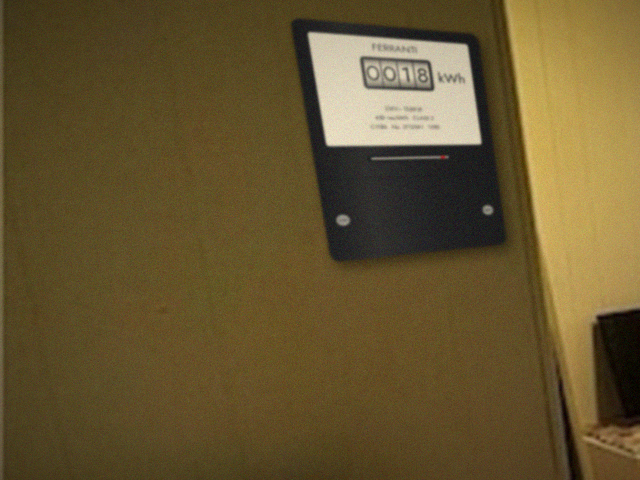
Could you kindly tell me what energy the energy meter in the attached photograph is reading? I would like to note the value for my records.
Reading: 18 kWh
